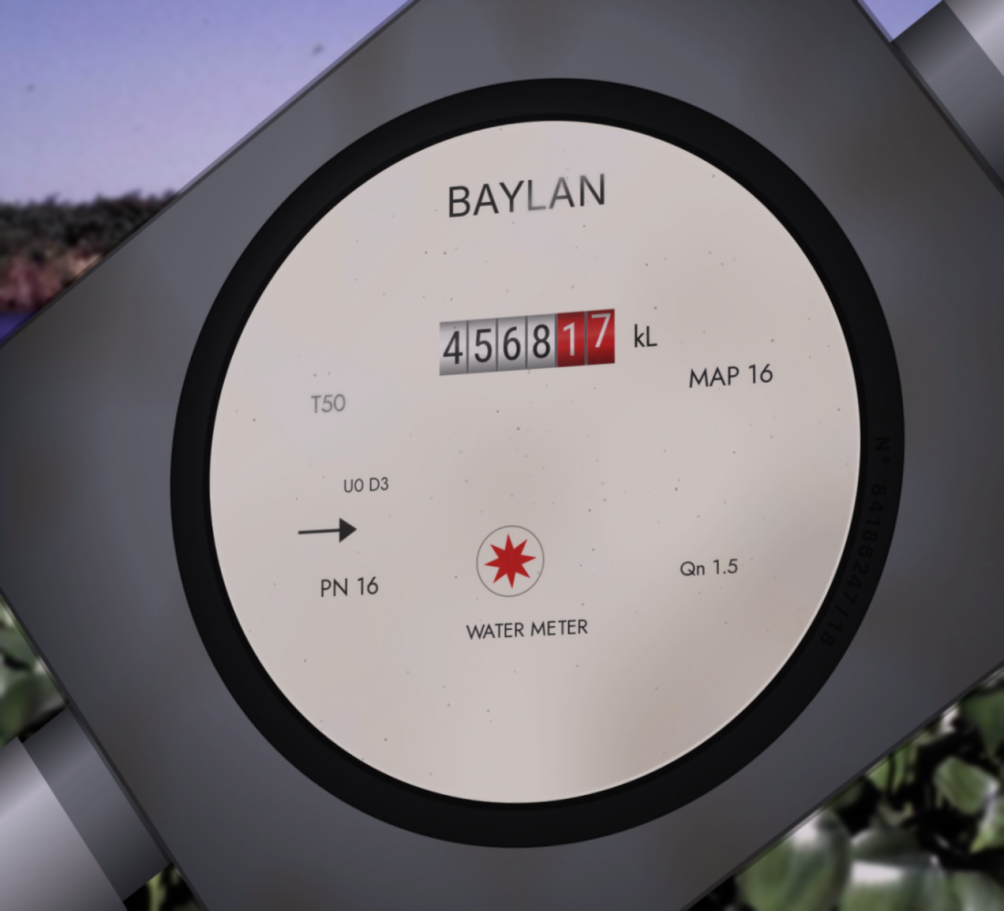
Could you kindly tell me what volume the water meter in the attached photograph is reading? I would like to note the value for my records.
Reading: 4568.17 kL
